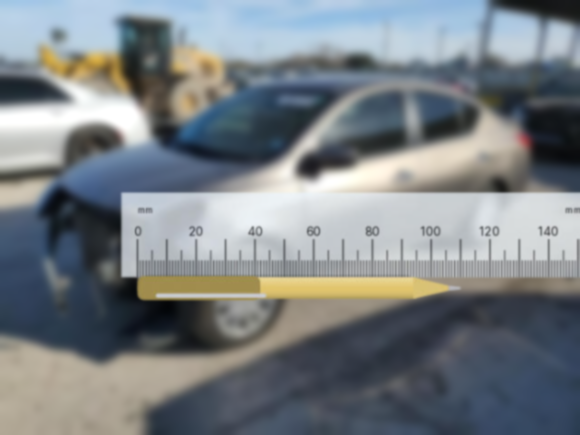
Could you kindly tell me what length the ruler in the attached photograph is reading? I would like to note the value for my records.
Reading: 110 mm
